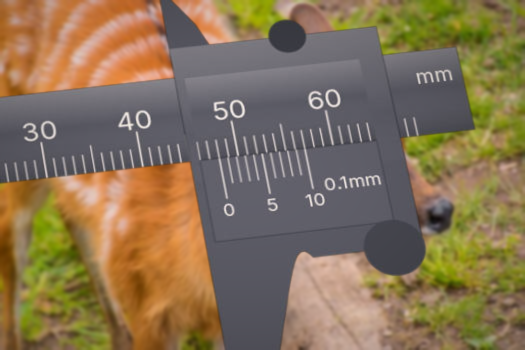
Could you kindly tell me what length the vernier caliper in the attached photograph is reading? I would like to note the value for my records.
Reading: 48.0 mm
